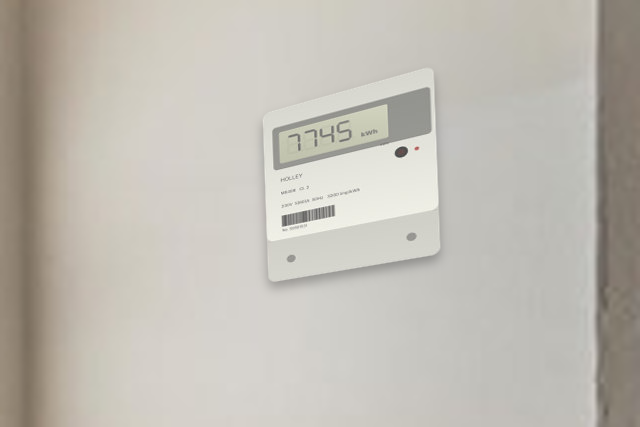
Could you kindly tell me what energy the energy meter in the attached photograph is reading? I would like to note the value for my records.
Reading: 7745 kWh
